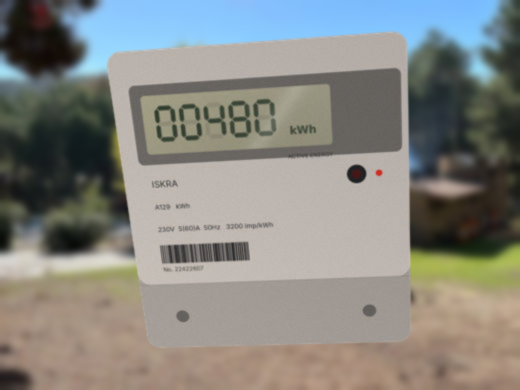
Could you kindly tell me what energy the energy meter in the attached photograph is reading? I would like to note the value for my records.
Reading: 480 kWh
